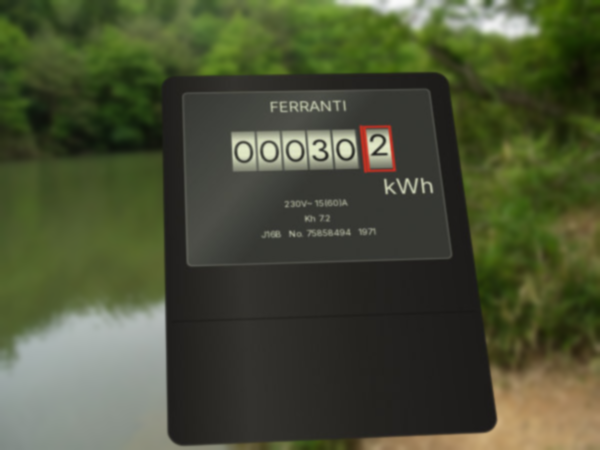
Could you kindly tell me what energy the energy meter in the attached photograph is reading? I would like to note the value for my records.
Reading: 30.2 kWh
